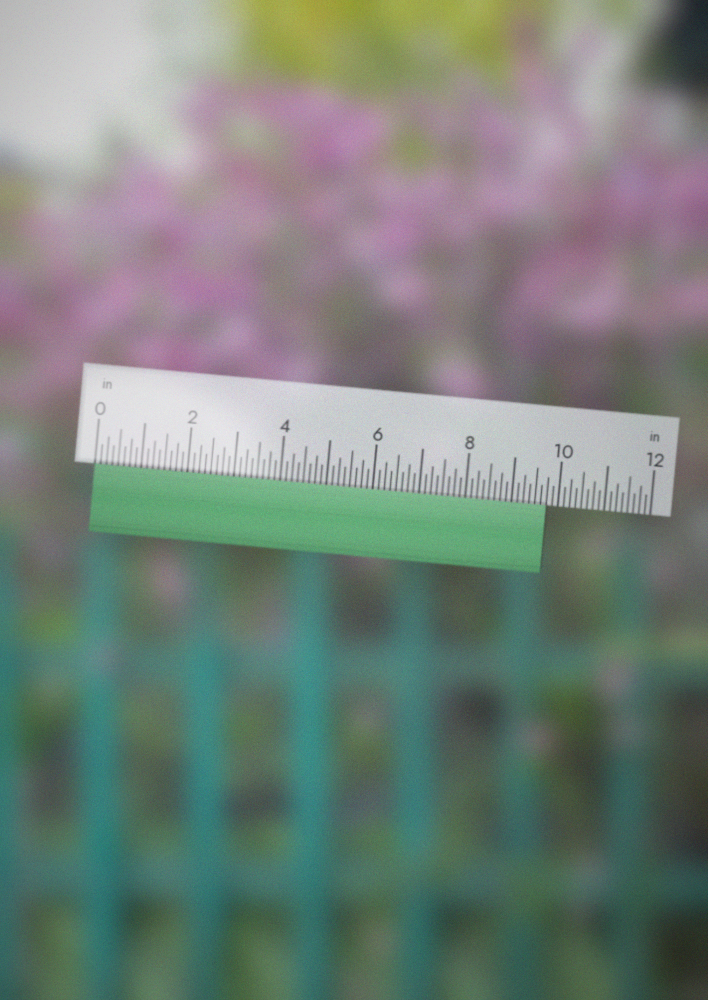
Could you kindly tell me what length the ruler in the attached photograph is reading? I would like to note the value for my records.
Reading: 9.75 in
